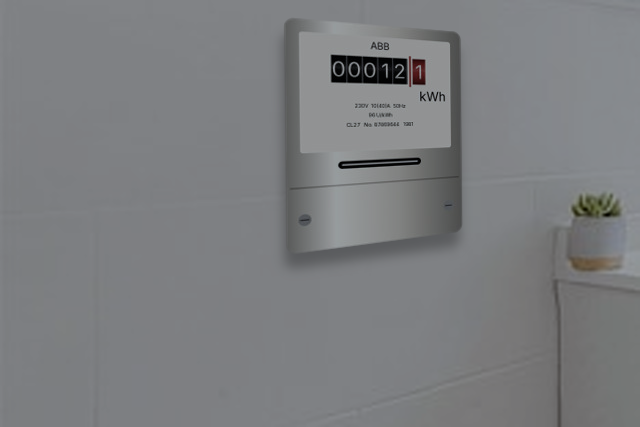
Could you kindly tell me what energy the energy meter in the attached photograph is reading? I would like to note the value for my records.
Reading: 12.1 kWh
